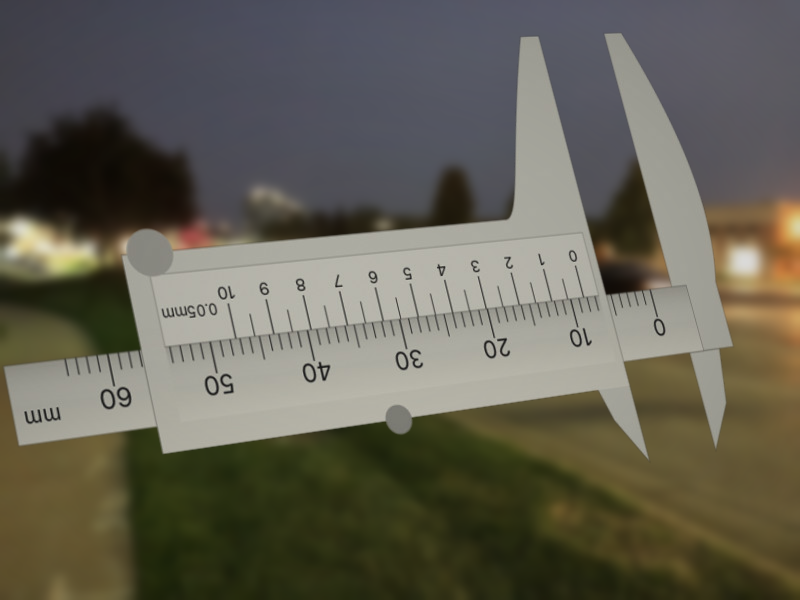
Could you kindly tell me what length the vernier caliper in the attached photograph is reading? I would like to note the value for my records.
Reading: 8.4 mm
